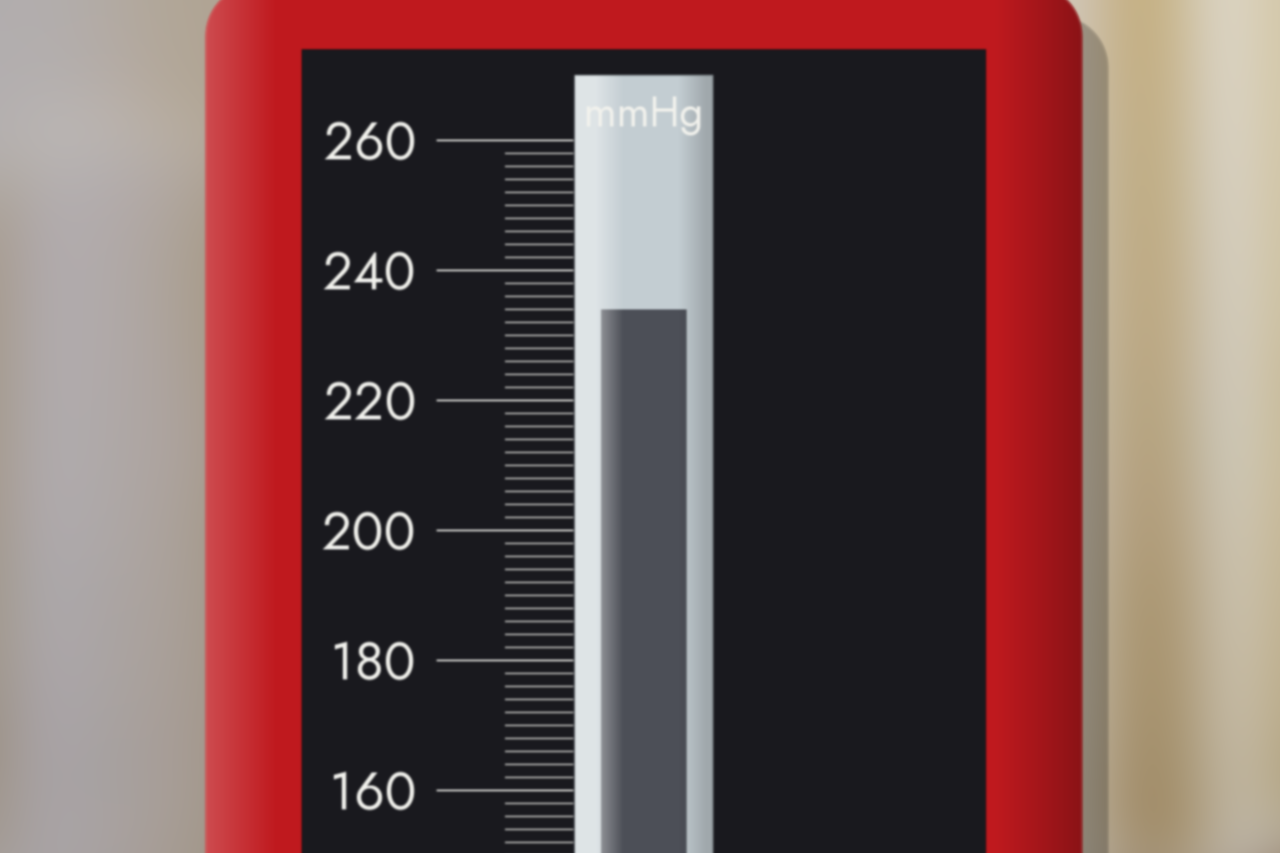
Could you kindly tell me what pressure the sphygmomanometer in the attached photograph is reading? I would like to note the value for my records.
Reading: 234 mmHg
